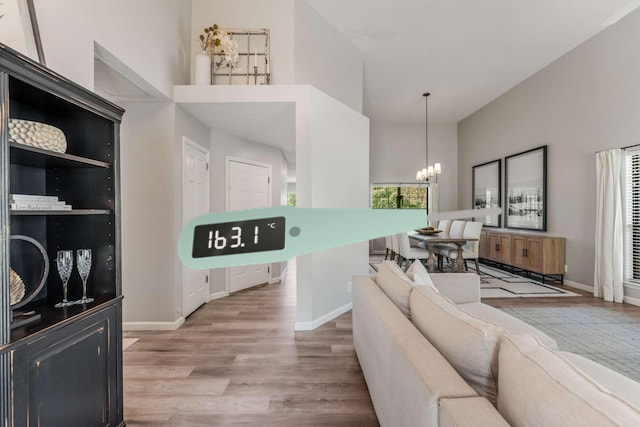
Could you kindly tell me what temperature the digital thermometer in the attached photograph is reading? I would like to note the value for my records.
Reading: 163.1 °C
